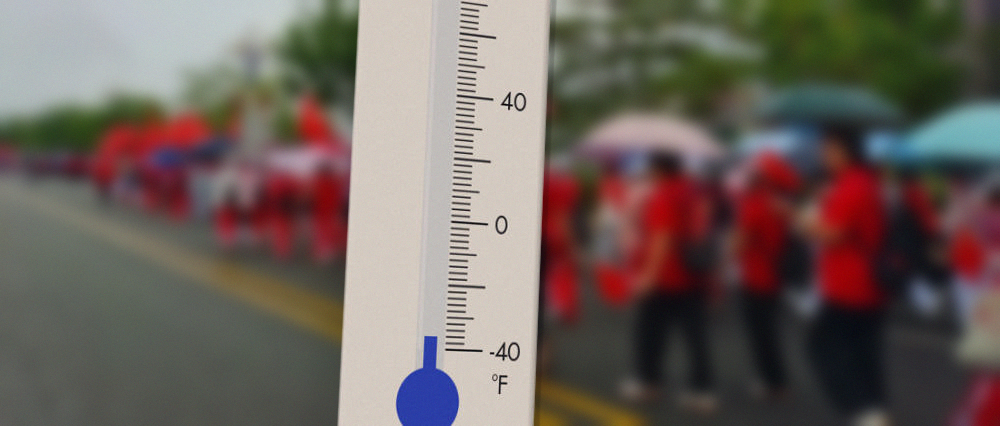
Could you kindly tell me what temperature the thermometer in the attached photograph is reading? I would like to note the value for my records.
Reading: -36 °F
